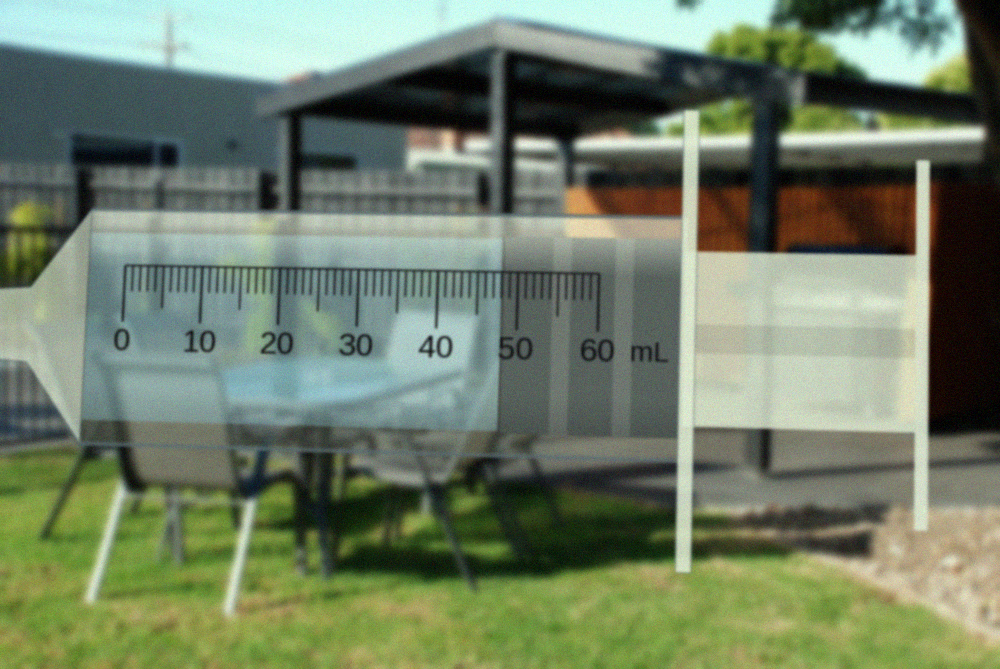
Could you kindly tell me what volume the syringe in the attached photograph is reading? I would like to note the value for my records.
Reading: 48 mL
